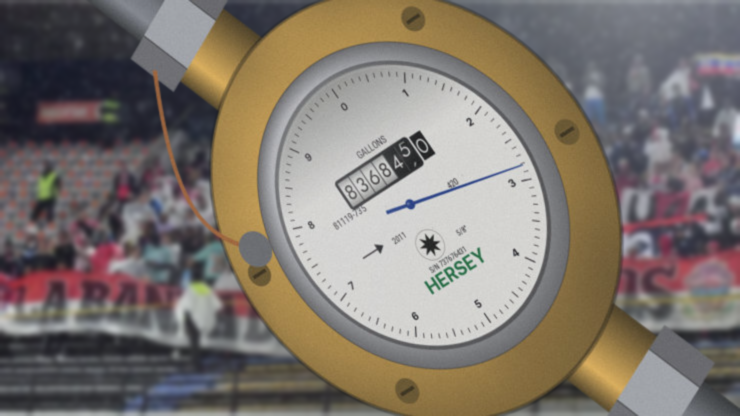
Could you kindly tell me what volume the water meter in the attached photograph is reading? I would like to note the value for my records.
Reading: 8368452.8 gal
